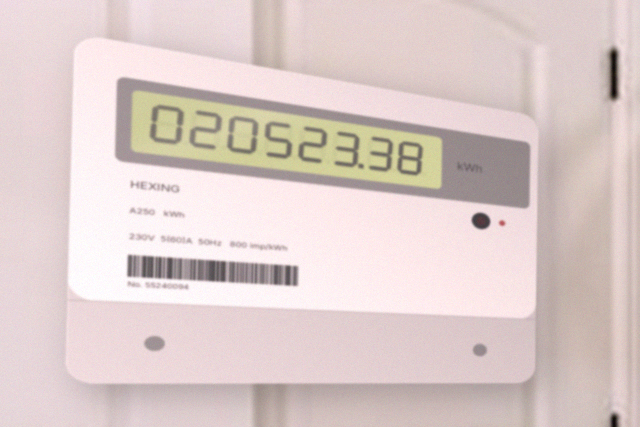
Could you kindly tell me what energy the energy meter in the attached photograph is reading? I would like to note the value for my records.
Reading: 20523.38 kWh
